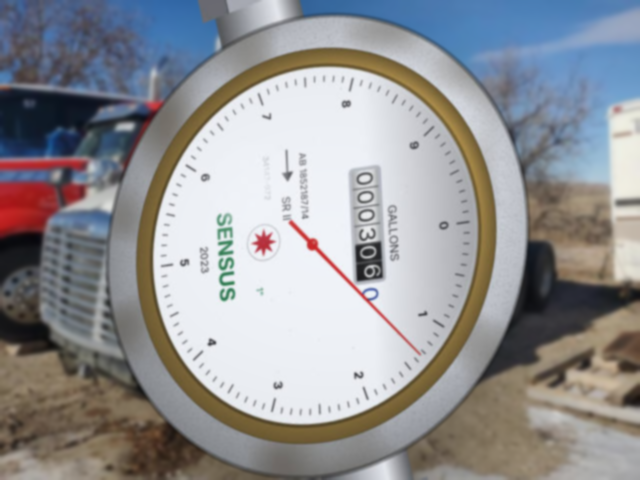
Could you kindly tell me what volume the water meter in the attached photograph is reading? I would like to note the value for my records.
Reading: 3061.3 gal
